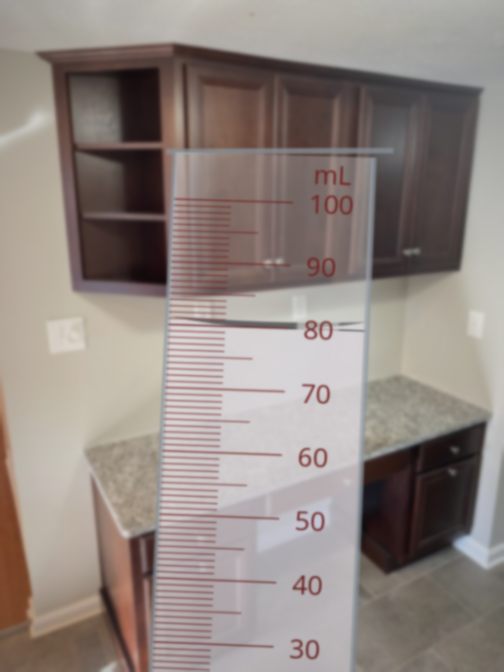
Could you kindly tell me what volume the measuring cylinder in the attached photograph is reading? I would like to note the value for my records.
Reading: 80 mL
